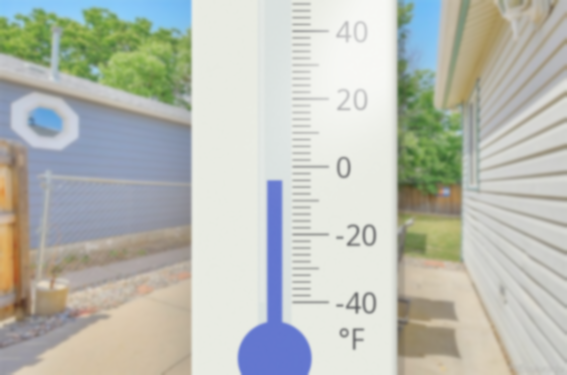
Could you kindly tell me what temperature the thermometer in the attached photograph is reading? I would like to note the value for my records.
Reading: -4 °F
